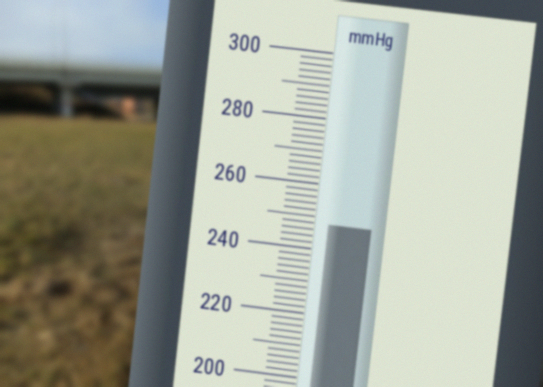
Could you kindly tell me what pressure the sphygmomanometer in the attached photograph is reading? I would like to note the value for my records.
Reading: 248 mmHg
